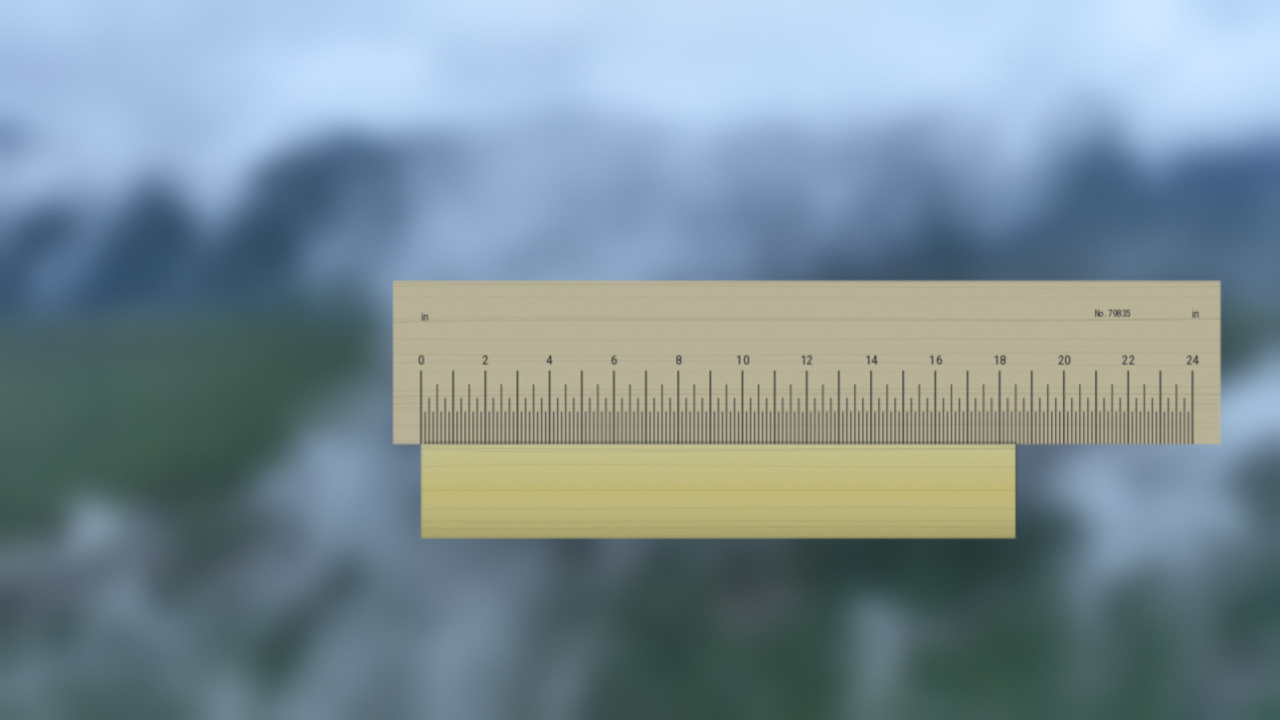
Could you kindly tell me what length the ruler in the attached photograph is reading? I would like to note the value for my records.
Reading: 18.5 in
